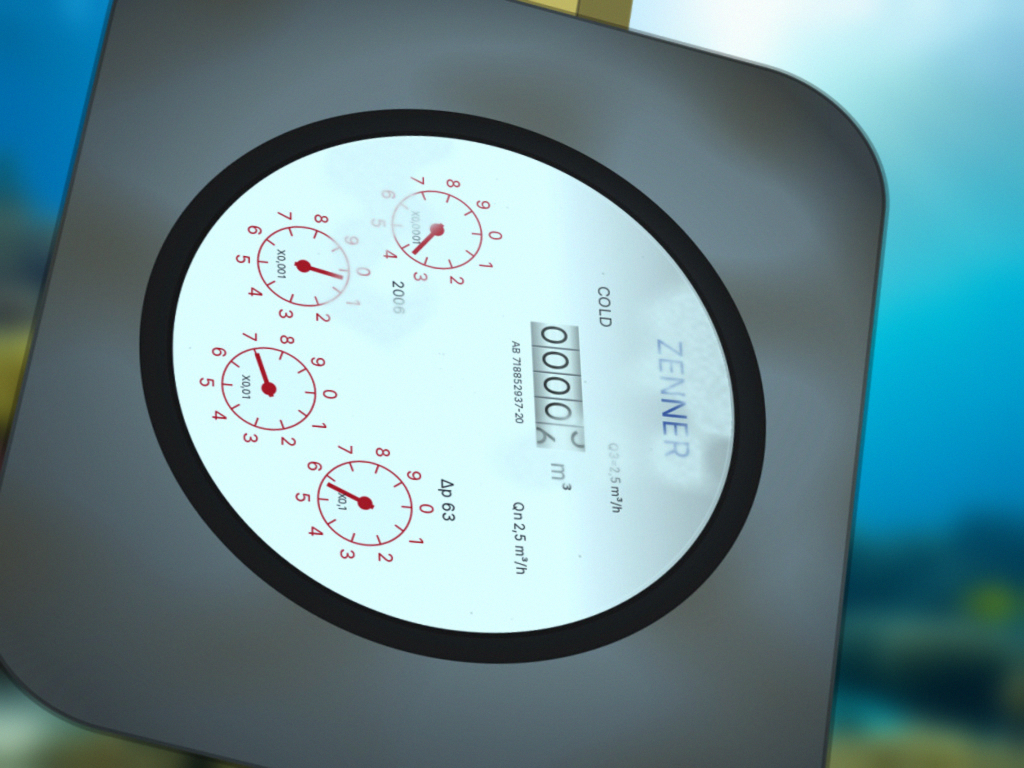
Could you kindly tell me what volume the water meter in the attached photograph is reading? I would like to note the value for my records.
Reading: 5.5703 m³
